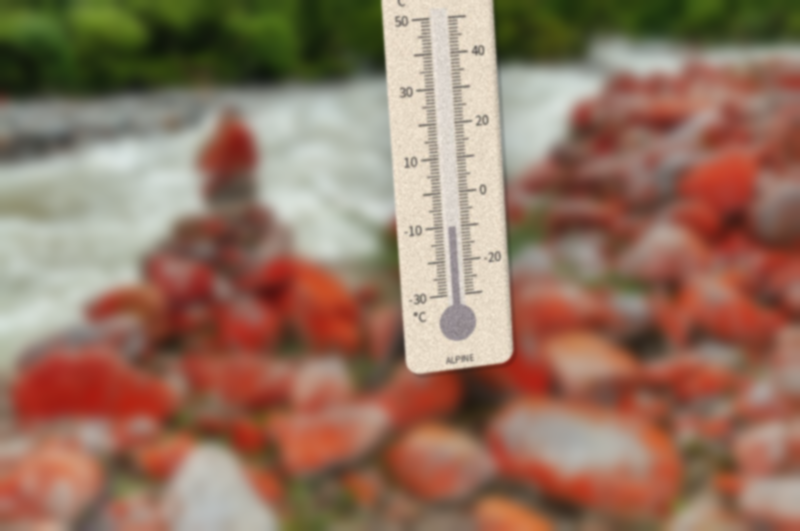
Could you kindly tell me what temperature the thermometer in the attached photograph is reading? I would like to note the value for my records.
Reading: -10 °C
